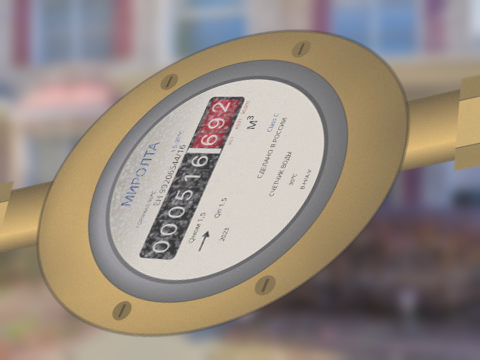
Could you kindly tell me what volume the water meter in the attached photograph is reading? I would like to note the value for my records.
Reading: 516.692 m³
